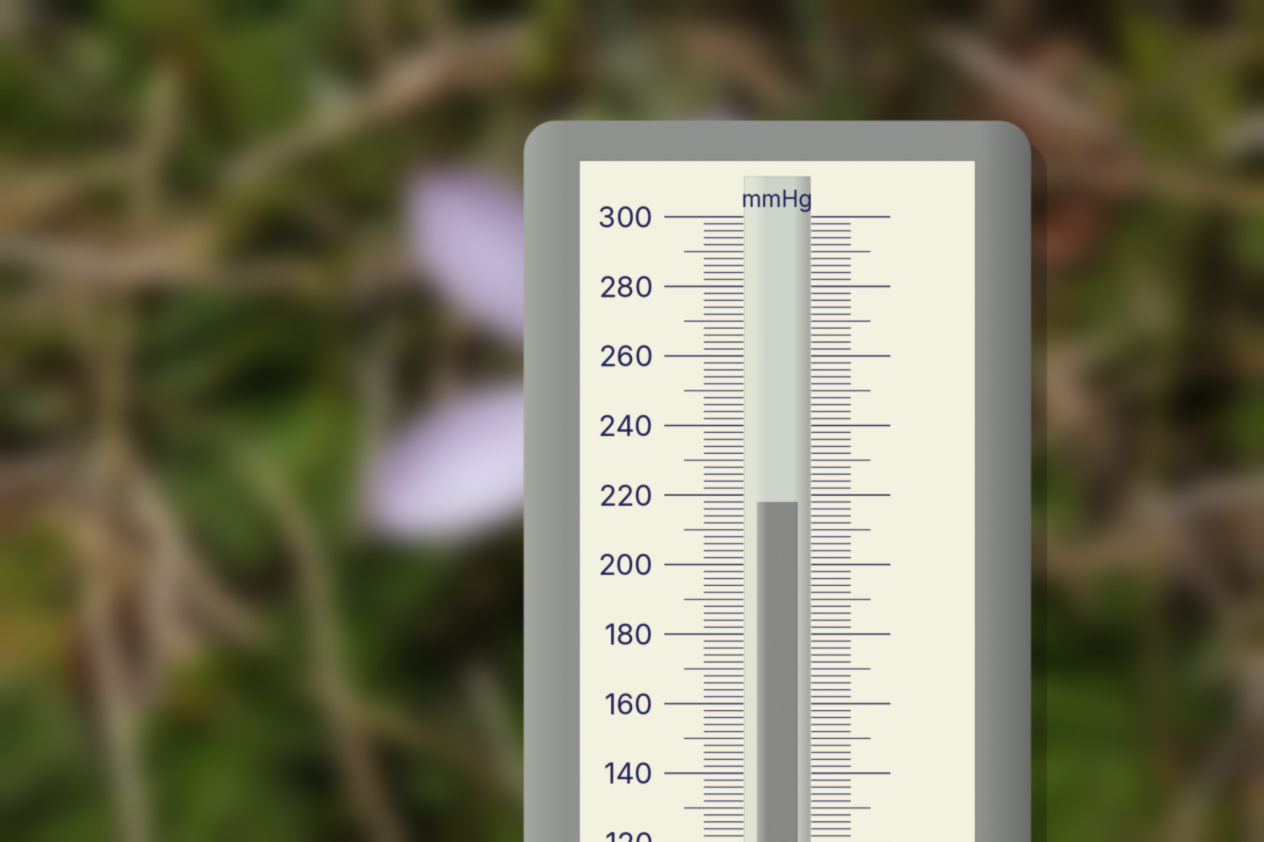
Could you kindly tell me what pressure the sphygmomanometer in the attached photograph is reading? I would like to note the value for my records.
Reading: 218 mmHg
